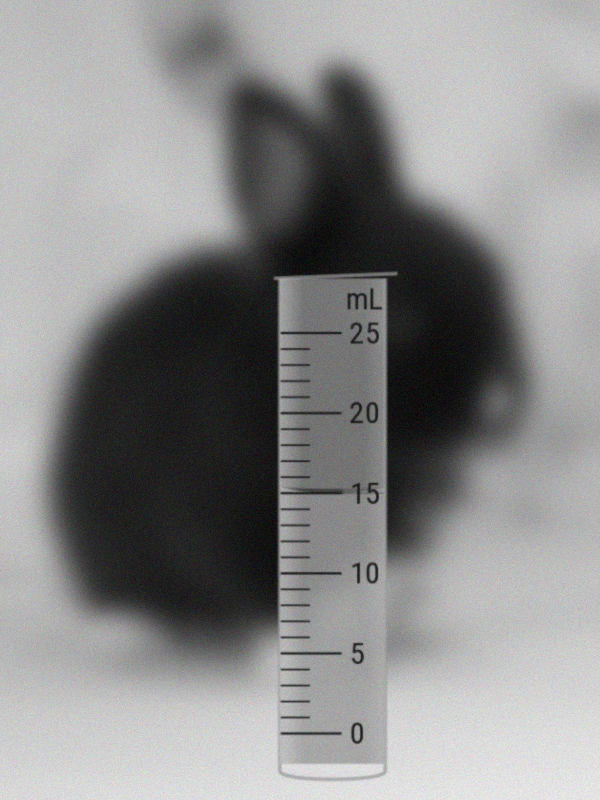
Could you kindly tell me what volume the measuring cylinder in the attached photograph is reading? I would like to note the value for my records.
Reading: 15 mL
